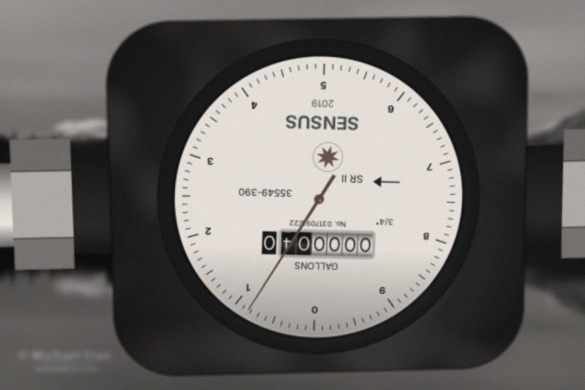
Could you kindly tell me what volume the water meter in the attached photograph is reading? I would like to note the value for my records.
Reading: 40.8 gal
